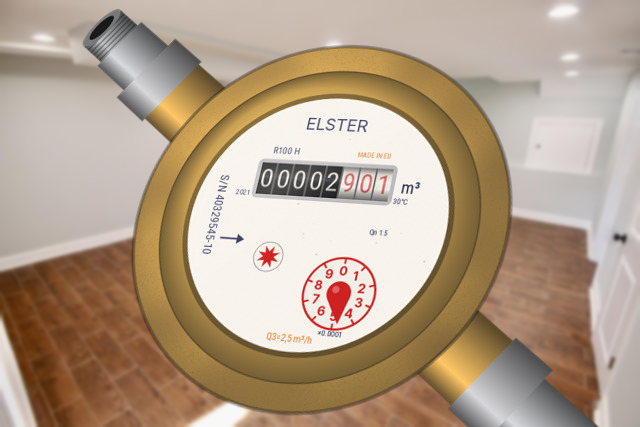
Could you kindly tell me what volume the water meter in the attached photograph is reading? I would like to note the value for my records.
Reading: 2.9014 m³
